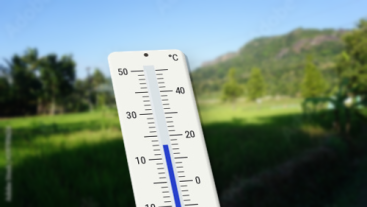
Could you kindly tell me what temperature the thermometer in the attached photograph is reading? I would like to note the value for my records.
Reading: 16 °C
